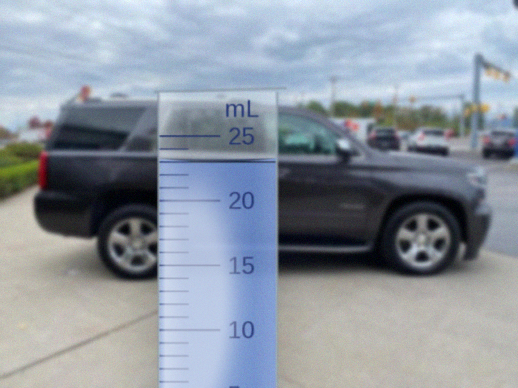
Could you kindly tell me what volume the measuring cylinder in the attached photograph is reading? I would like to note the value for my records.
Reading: 23 mL
